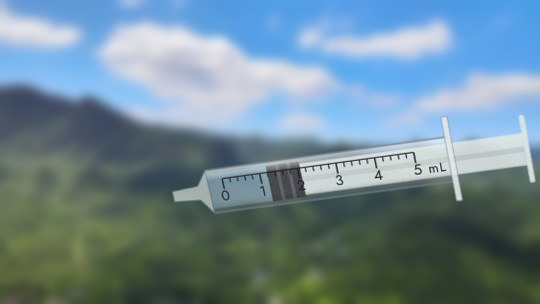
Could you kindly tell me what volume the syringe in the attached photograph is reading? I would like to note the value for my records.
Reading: 1.2 mL
